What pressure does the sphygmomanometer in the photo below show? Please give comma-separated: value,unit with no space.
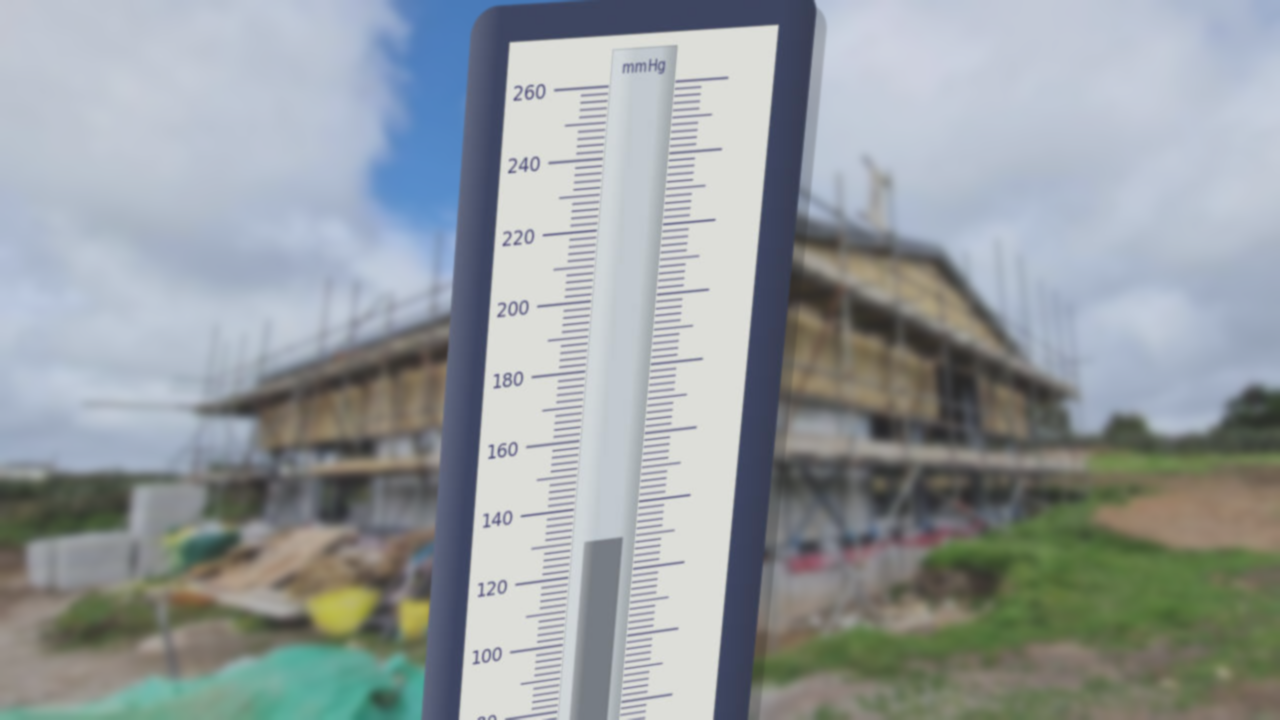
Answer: 130,mmHg
